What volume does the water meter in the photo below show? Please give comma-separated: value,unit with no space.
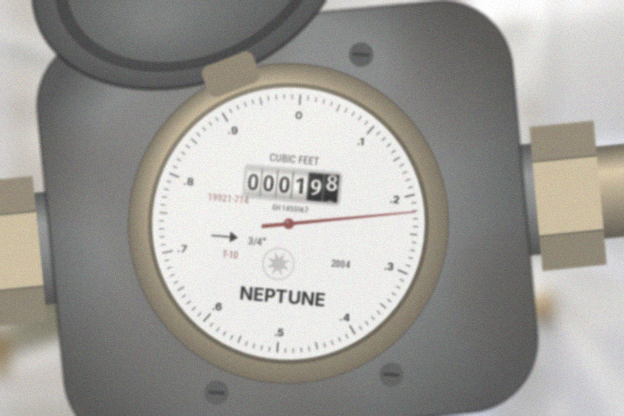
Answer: 198.22,ft³
